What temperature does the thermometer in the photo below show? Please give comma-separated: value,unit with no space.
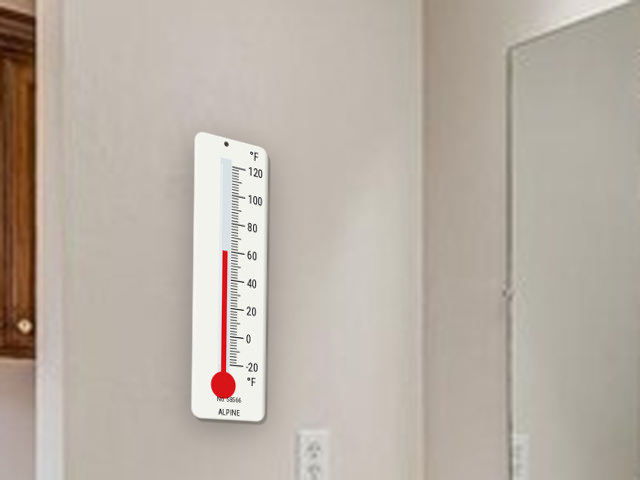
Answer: 60,°F
